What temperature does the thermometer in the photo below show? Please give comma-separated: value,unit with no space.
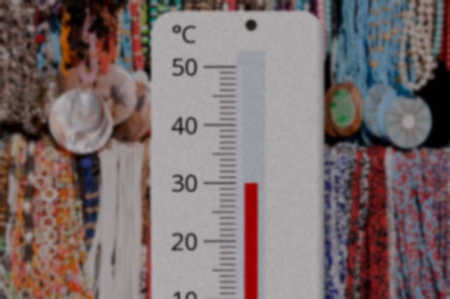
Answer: 30,°C
